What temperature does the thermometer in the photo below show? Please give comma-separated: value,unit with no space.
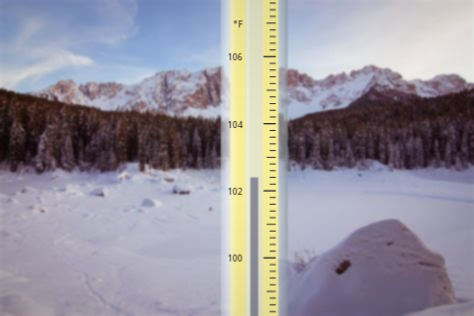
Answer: 102.4,°F
